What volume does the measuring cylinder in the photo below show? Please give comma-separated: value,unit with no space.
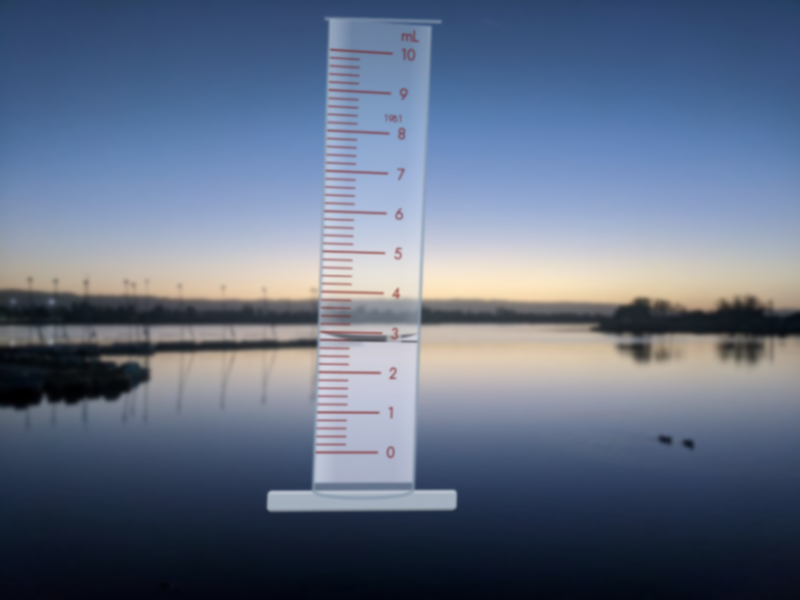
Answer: 2.8,mL
